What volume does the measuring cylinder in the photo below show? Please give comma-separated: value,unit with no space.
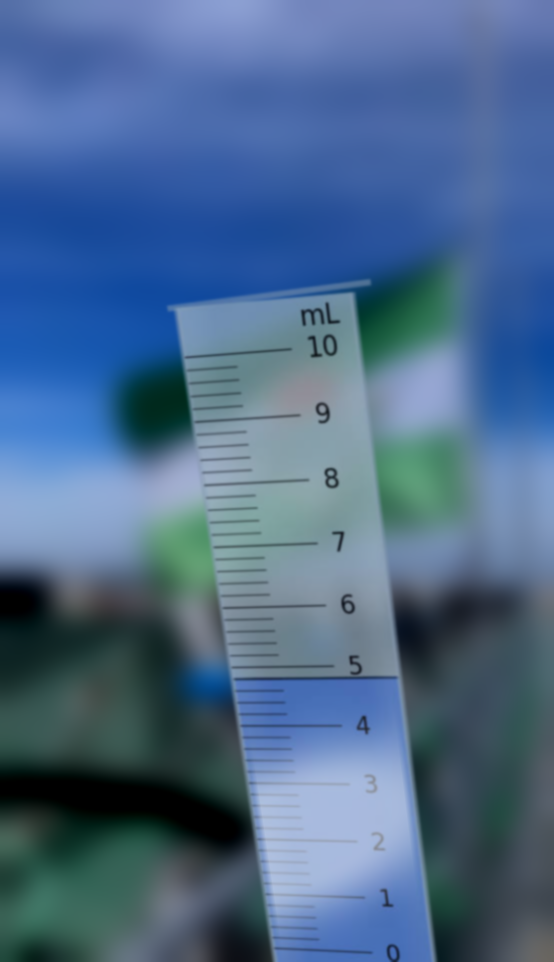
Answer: 4.8,mL
